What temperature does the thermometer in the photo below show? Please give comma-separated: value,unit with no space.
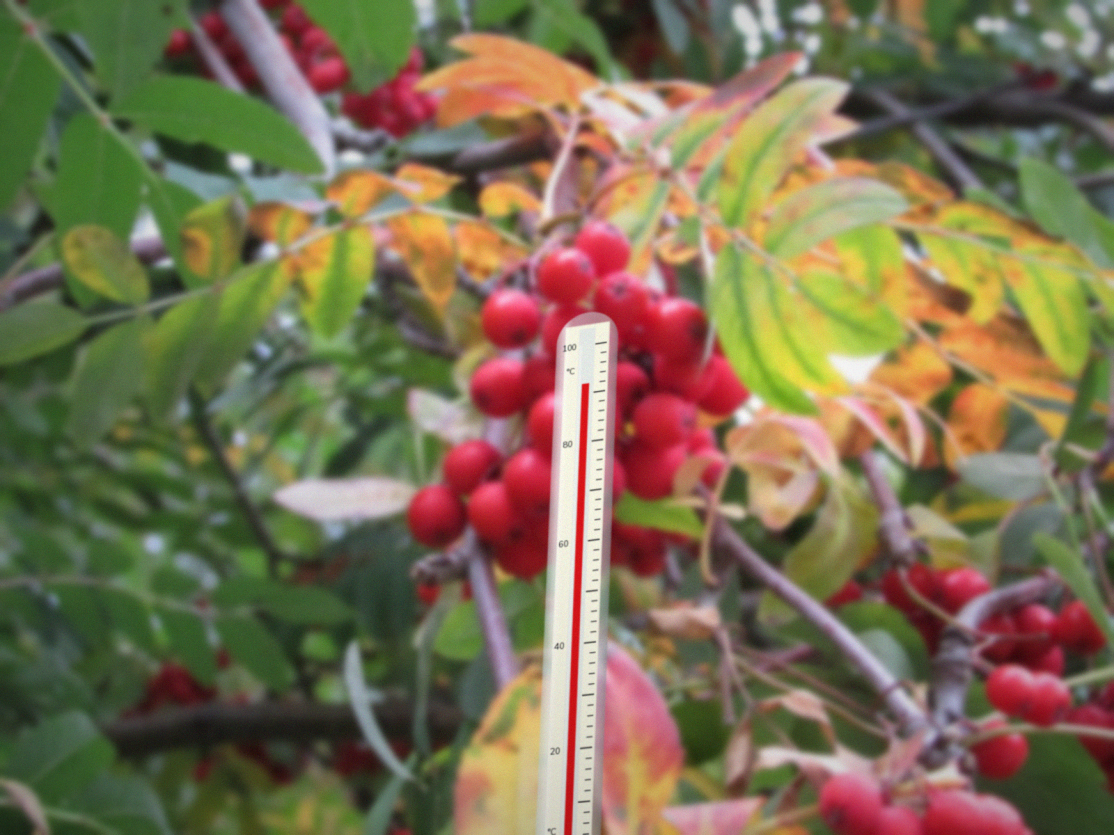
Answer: 92,°C
